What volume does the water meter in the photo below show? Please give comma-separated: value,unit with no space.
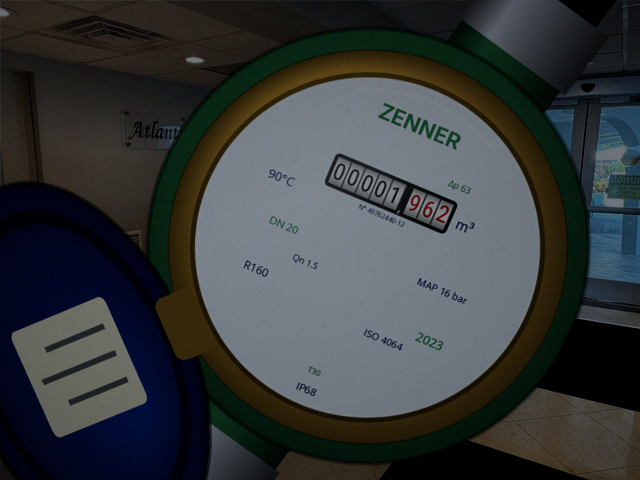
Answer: 1.962,m³
